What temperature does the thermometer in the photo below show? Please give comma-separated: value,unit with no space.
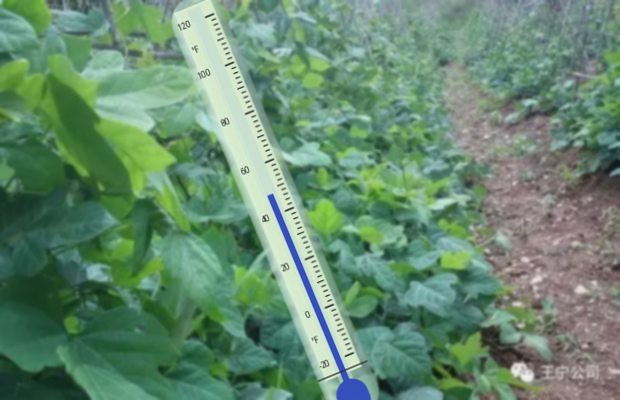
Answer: 48,°F
